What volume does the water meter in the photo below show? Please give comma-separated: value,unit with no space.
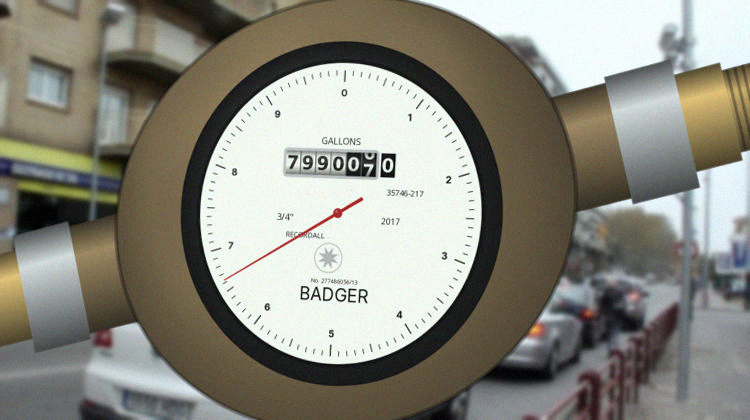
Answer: 7990066.6,gal
